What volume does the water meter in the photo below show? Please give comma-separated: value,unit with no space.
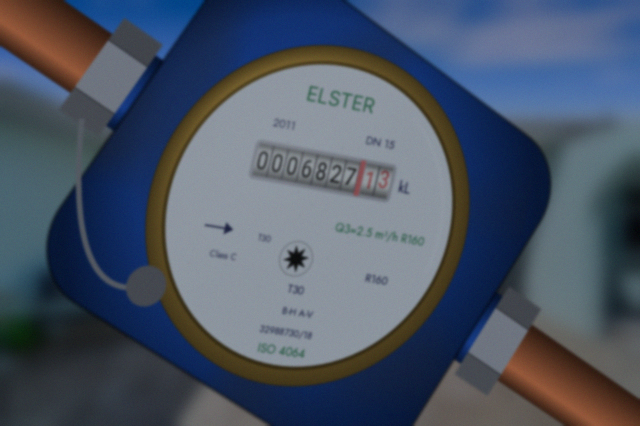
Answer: 6827.13,kL
